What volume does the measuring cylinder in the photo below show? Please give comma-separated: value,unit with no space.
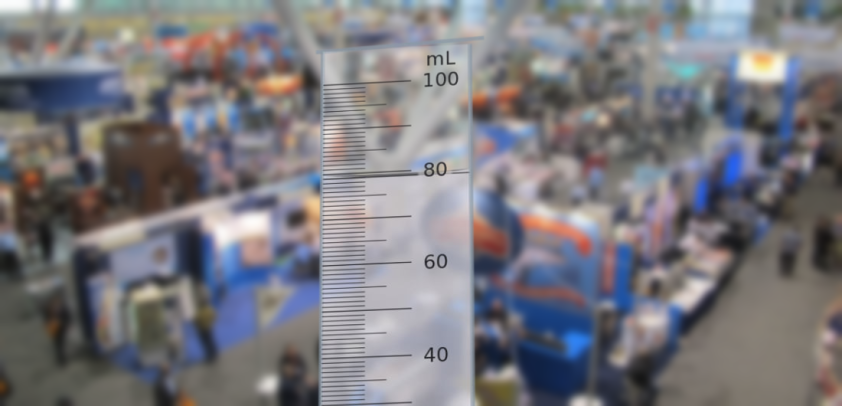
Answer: 79,mL
